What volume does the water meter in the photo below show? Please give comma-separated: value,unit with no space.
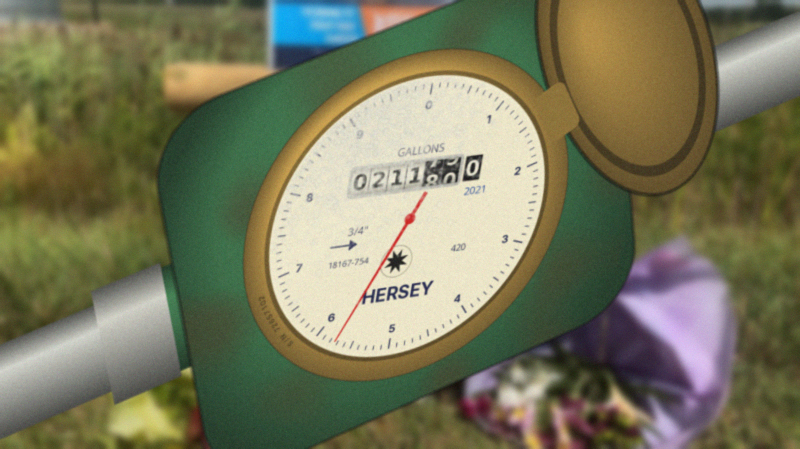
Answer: 211795.7,gal
